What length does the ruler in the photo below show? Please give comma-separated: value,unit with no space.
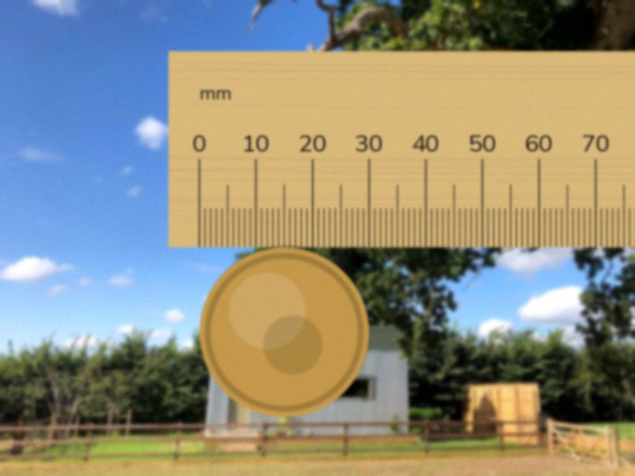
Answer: 30,mm
